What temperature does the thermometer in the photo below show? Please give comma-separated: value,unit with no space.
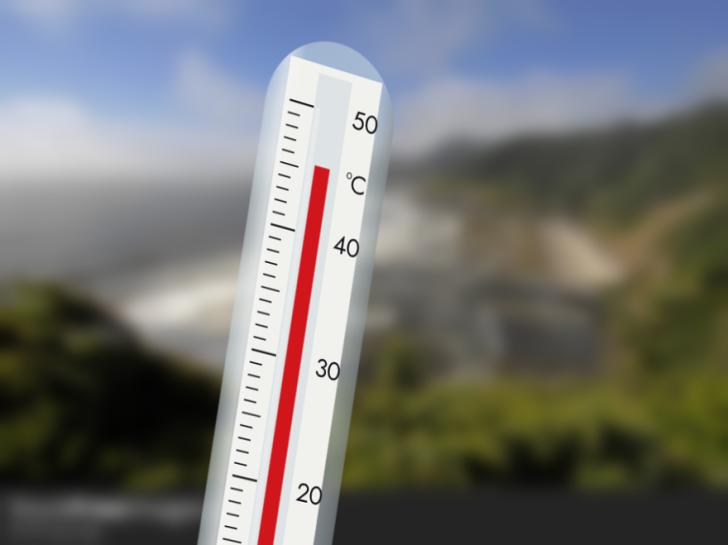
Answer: 45.5,°C
